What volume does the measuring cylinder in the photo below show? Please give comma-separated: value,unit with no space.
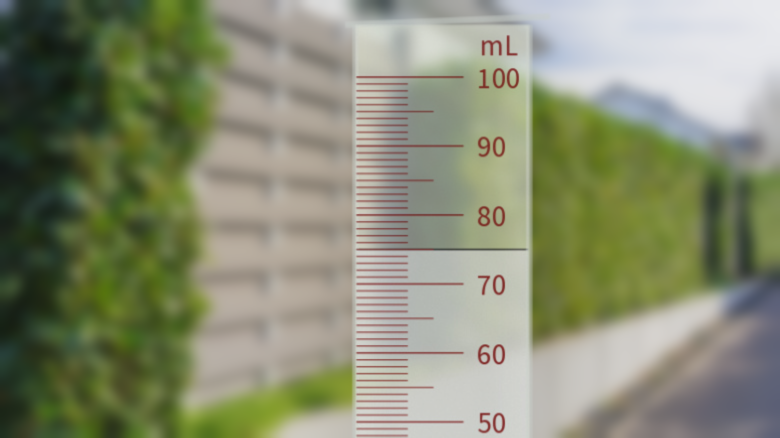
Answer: 75,mL
